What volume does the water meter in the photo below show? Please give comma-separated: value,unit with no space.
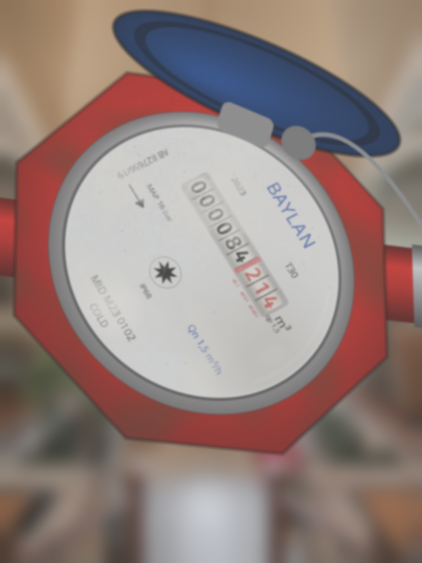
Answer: 84.214,m³
